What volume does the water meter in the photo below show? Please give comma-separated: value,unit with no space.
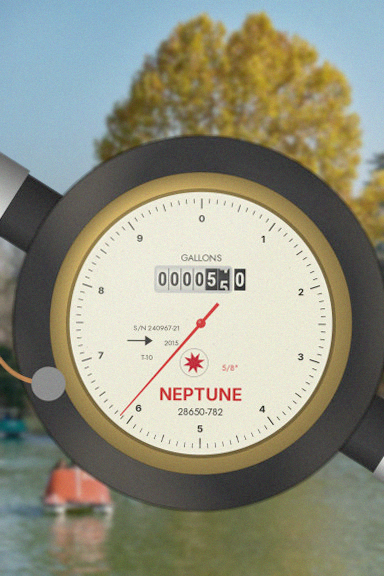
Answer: 546.1,gal
